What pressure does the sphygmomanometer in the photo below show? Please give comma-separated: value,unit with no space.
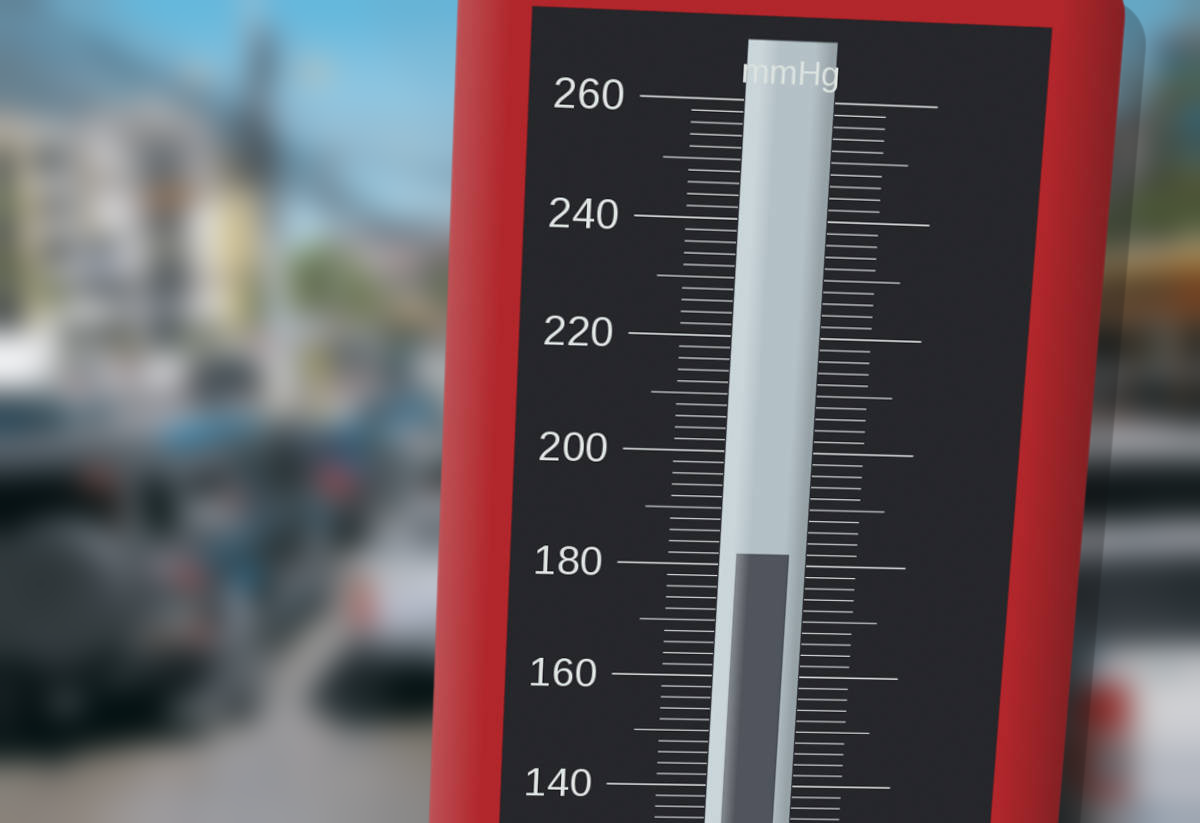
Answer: 182,mmHg
